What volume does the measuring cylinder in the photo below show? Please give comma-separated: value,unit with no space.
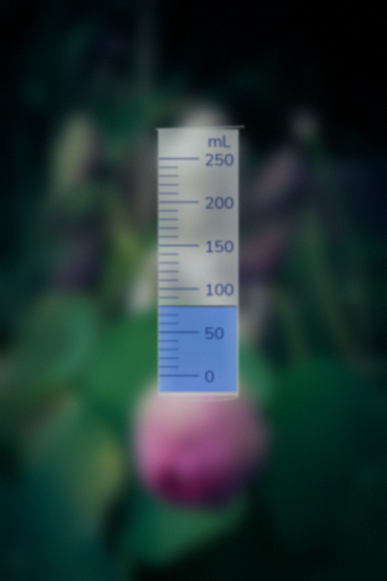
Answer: 80,mL
